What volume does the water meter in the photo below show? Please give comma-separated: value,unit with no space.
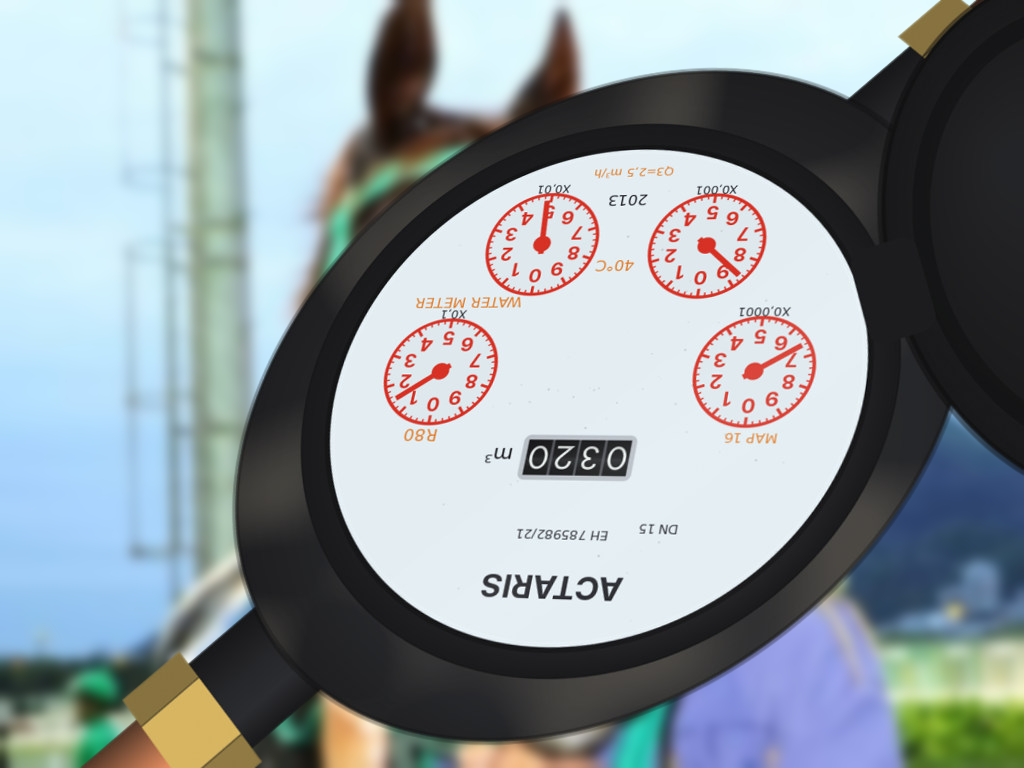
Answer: 320.1486,m³
